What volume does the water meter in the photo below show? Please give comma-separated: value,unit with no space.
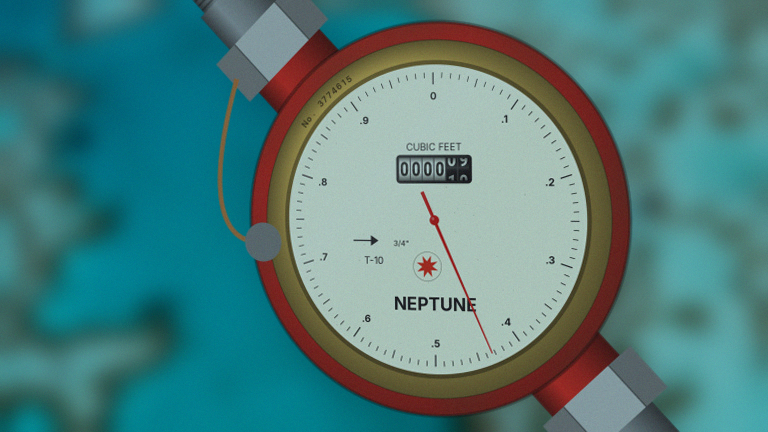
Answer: 9.43,ft³
